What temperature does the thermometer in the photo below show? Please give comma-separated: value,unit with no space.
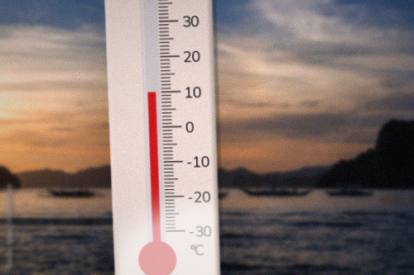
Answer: 10,°C
